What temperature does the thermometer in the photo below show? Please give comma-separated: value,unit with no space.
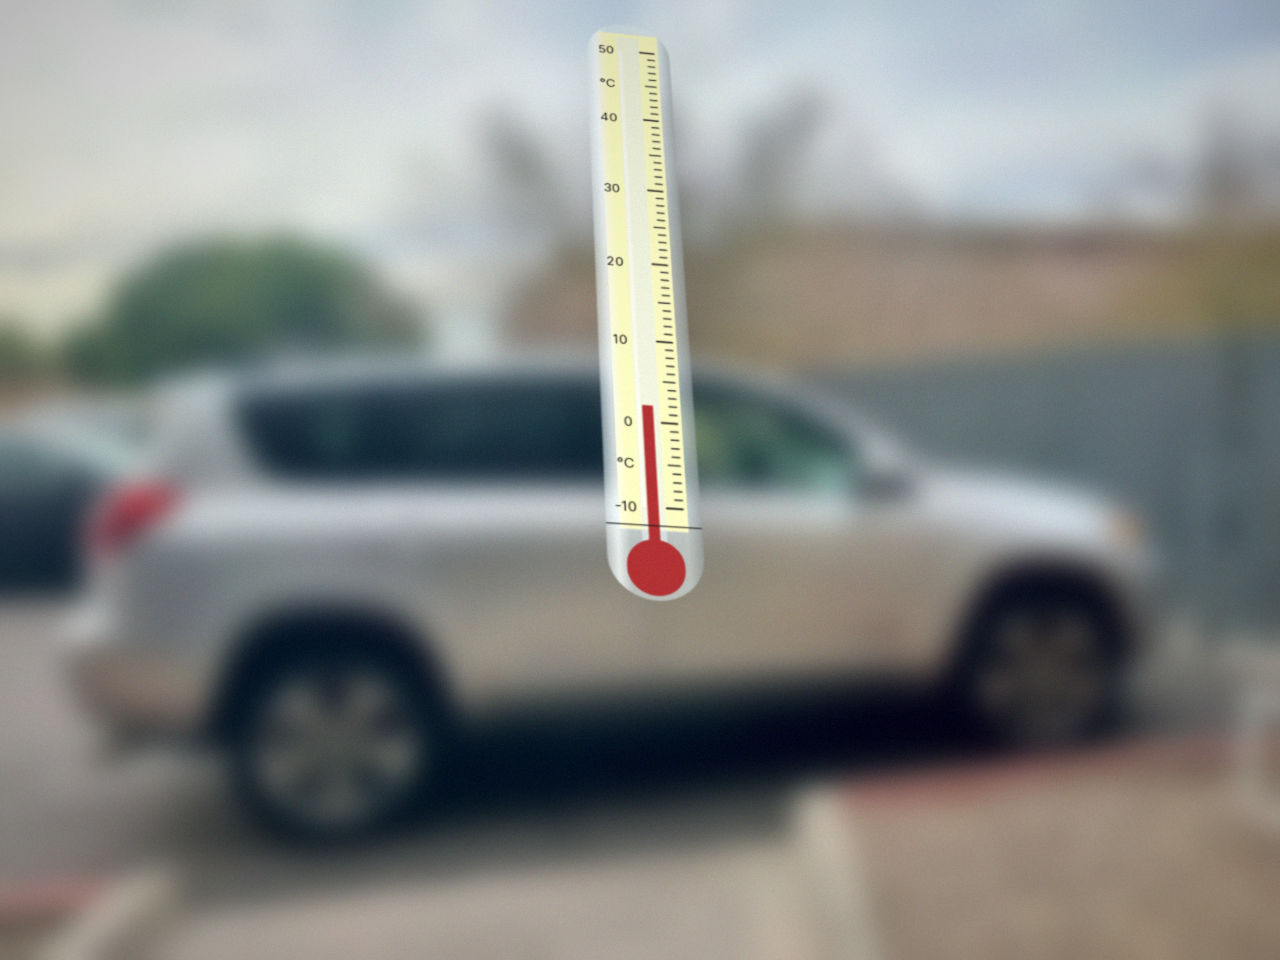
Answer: 2,°C
